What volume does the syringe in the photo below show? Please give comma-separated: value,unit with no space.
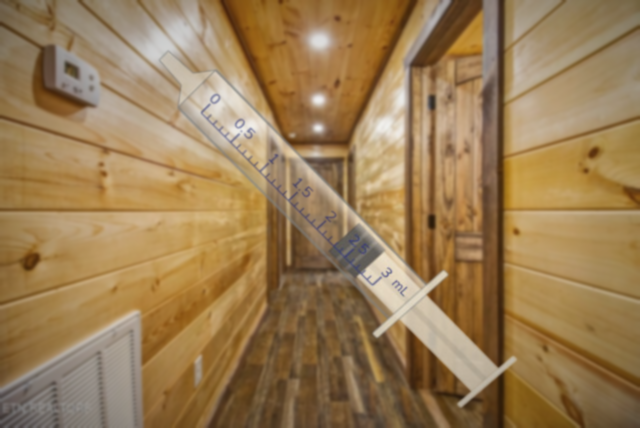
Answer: 2.3,mL
